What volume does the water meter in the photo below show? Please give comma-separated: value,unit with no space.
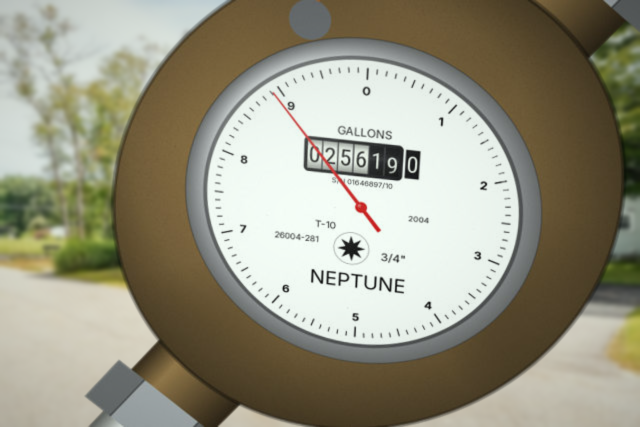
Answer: 256188.9,gal
